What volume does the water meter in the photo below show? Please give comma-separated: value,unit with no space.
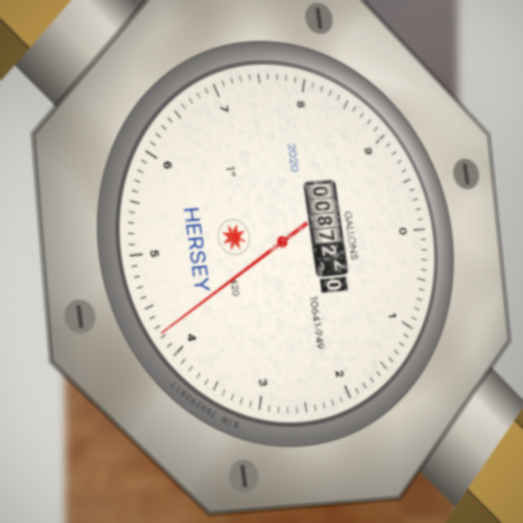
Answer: 87224.2,gal
